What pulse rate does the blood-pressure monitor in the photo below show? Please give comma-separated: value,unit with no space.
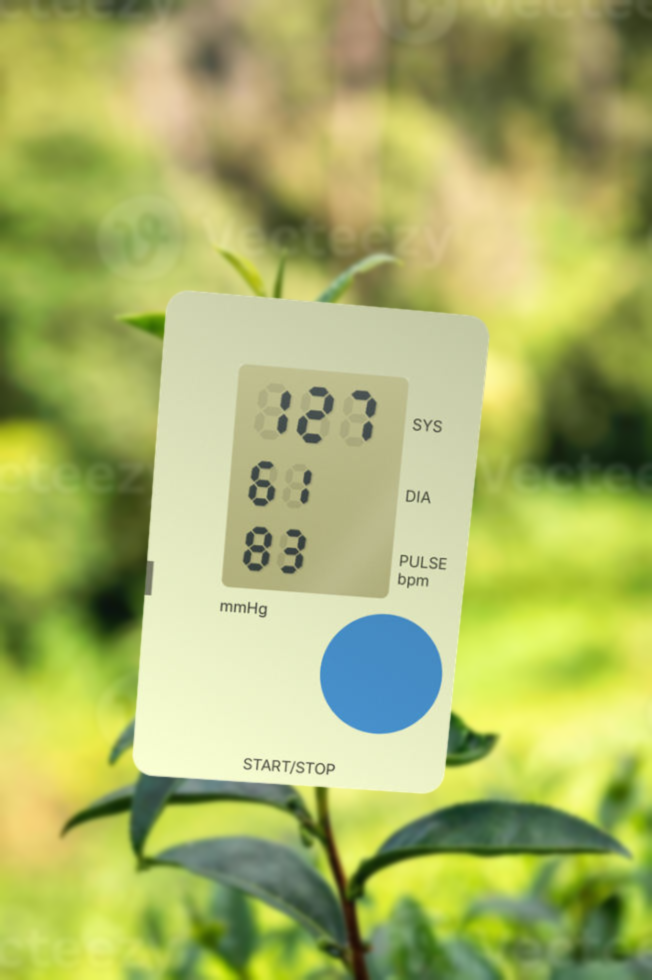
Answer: 83,bpm
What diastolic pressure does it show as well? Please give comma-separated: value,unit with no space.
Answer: 61,mmHg
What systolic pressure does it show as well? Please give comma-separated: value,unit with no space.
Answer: 127,mmHg
